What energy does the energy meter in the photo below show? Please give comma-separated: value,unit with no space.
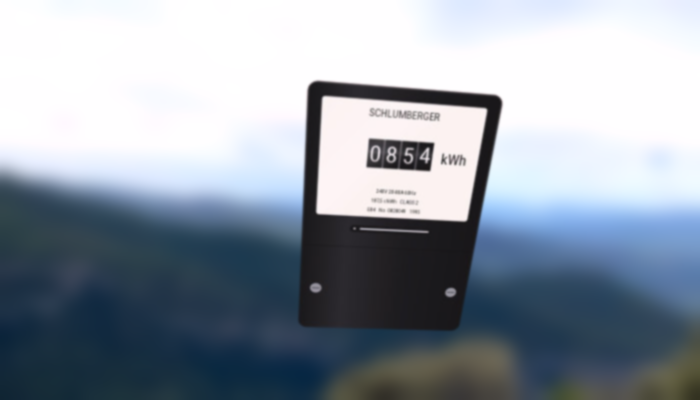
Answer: 854,kWh
